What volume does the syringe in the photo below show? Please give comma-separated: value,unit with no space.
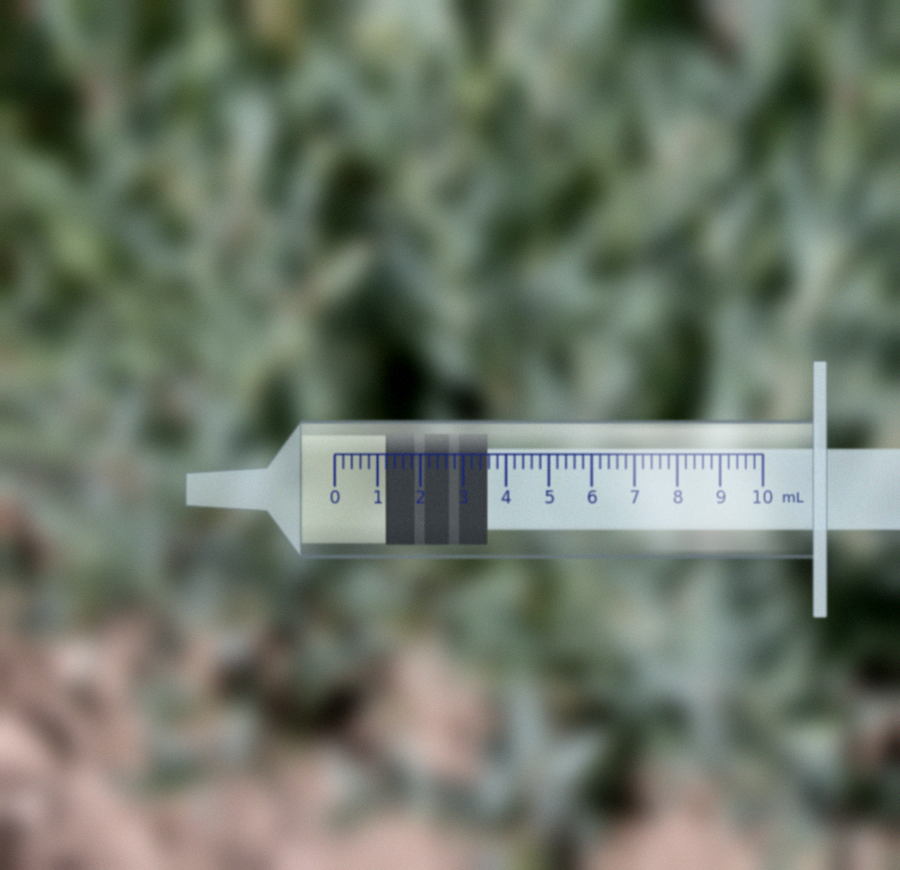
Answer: 1.2,mL
